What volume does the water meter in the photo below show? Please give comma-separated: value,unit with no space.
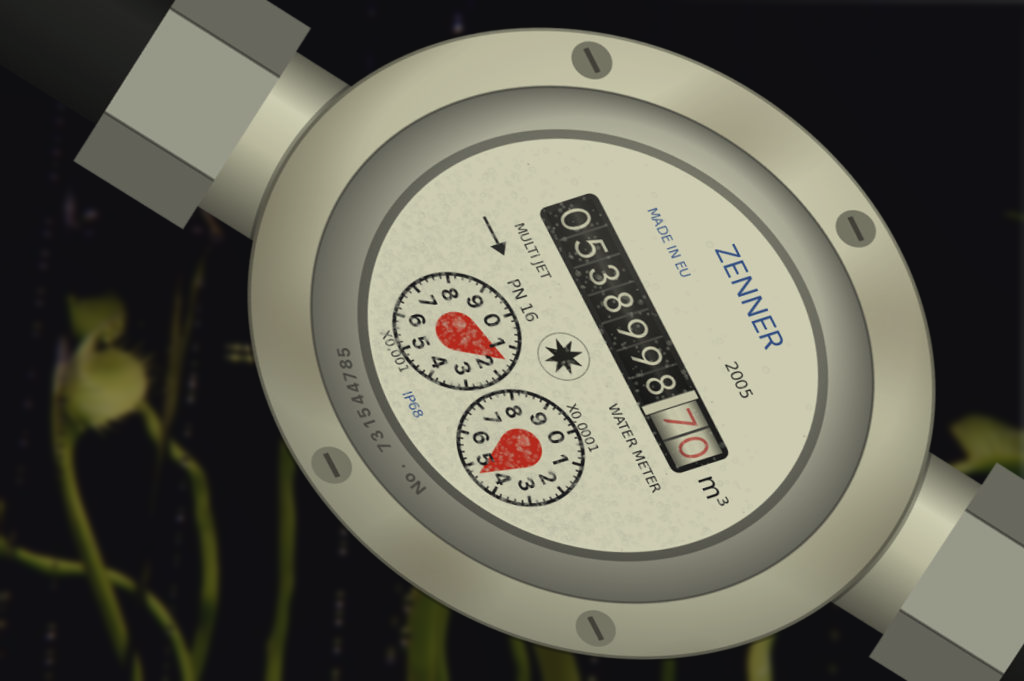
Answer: 538998.7014,m³
